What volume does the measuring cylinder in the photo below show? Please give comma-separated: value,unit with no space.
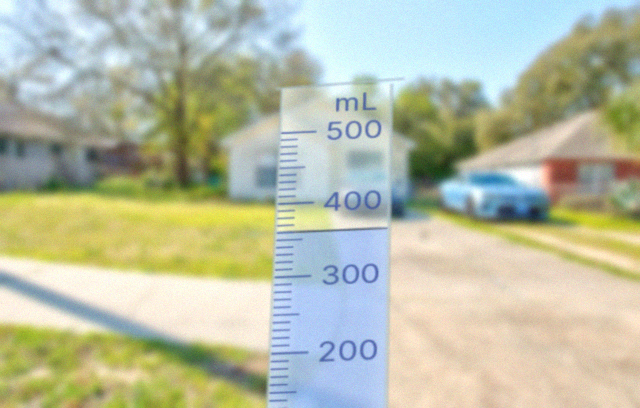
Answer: 360,mL
